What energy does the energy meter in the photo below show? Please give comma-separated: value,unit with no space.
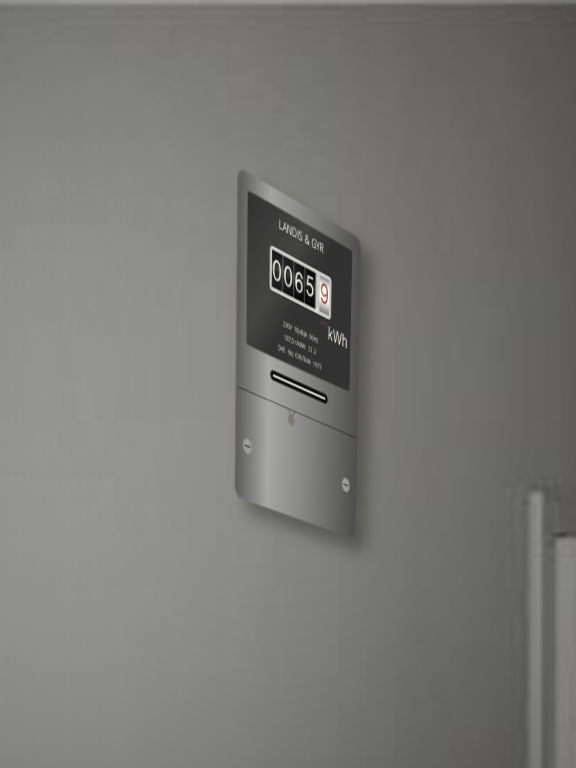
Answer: 65.9,kWh
